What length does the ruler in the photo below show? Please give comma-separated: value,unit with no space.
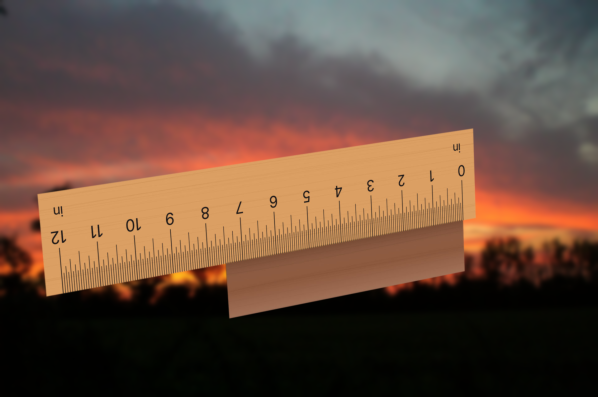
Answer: 7.5,in
